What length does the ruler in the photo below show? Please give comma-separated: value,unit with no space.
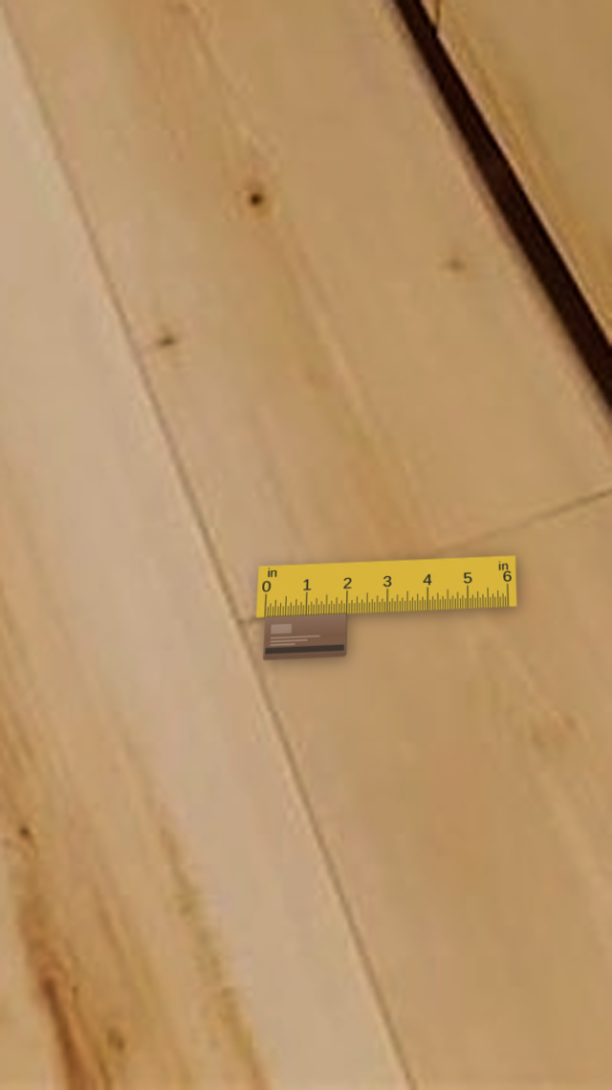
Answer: 2,in
